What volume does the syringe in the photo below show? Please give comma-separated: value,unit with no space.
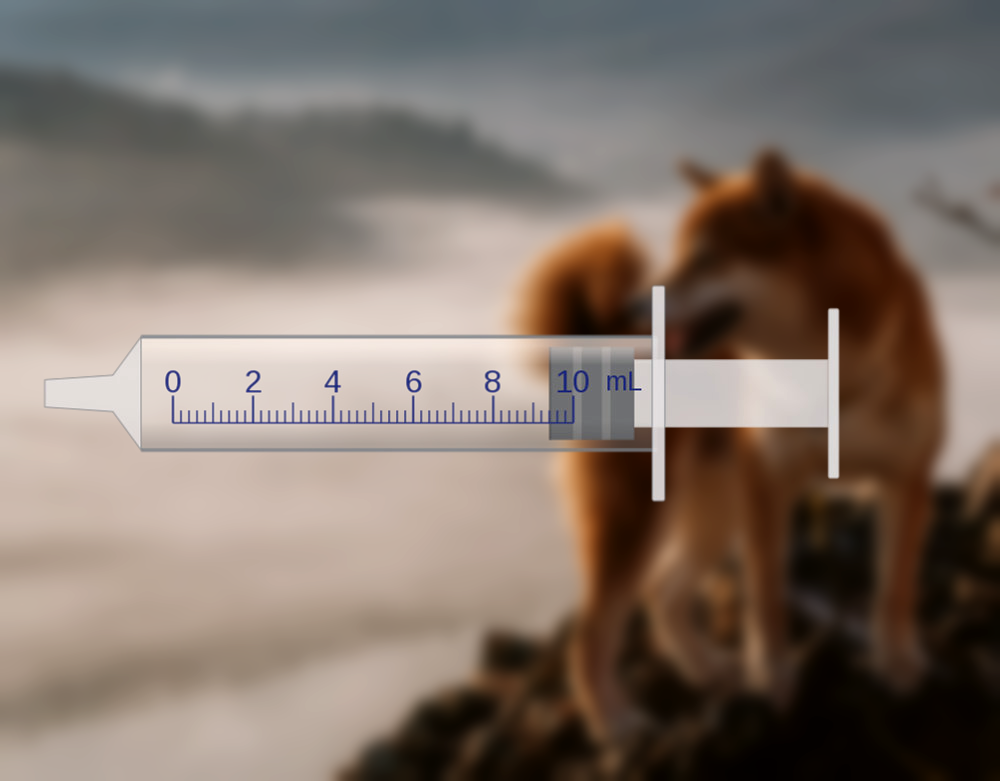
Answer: 9.4,mL
